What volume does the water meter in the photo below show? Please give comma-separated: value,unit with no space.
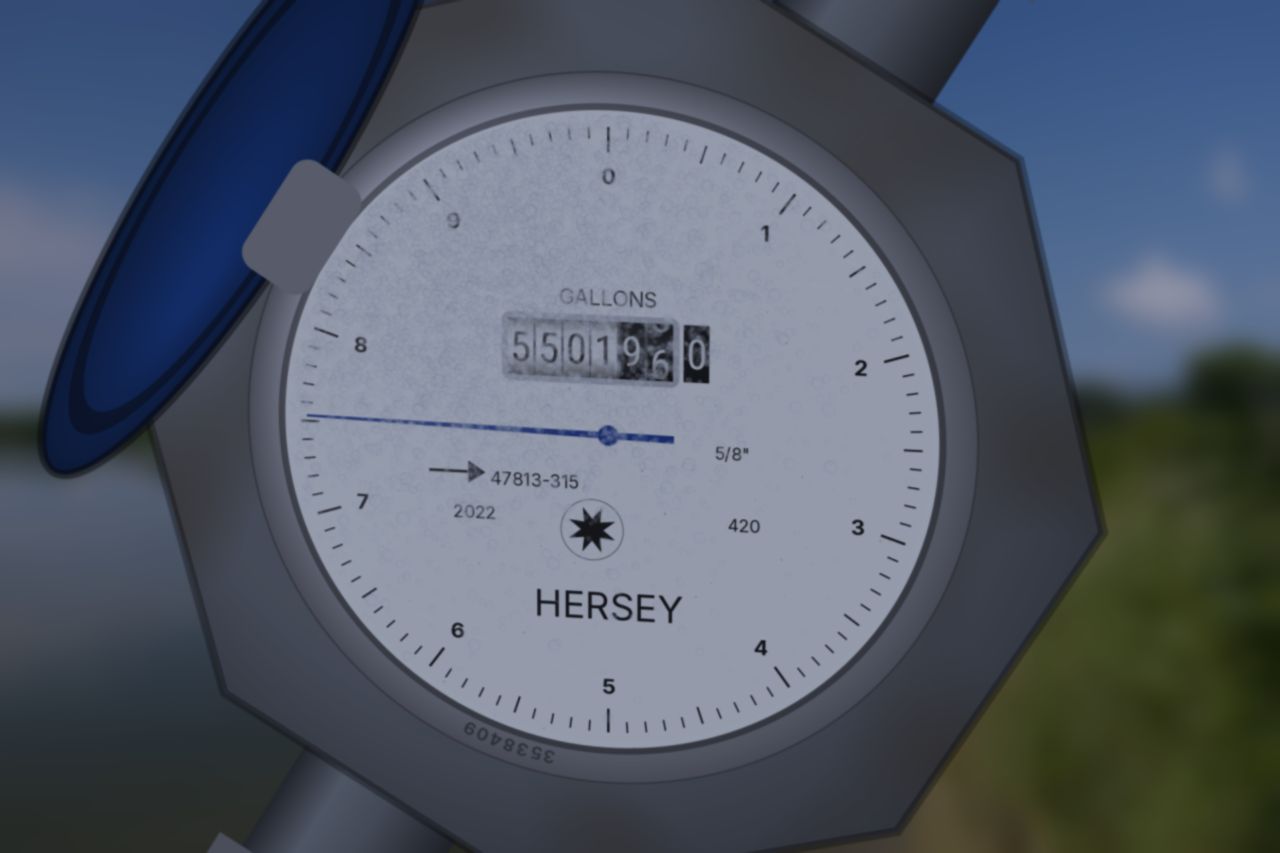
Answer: 5501957.5,gal
